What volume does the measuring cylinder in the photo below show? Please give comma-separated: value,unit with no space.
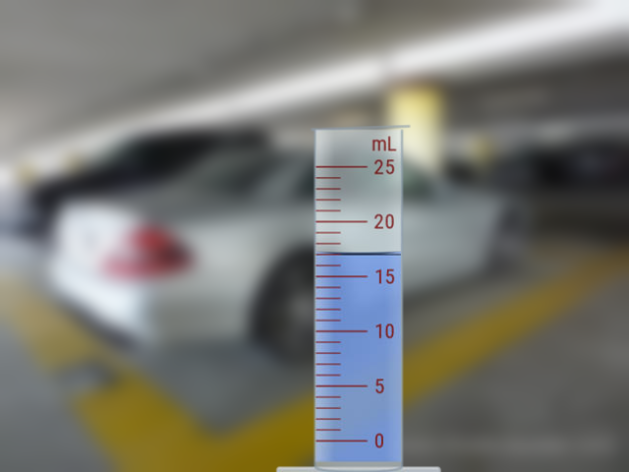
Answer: 17,mL
